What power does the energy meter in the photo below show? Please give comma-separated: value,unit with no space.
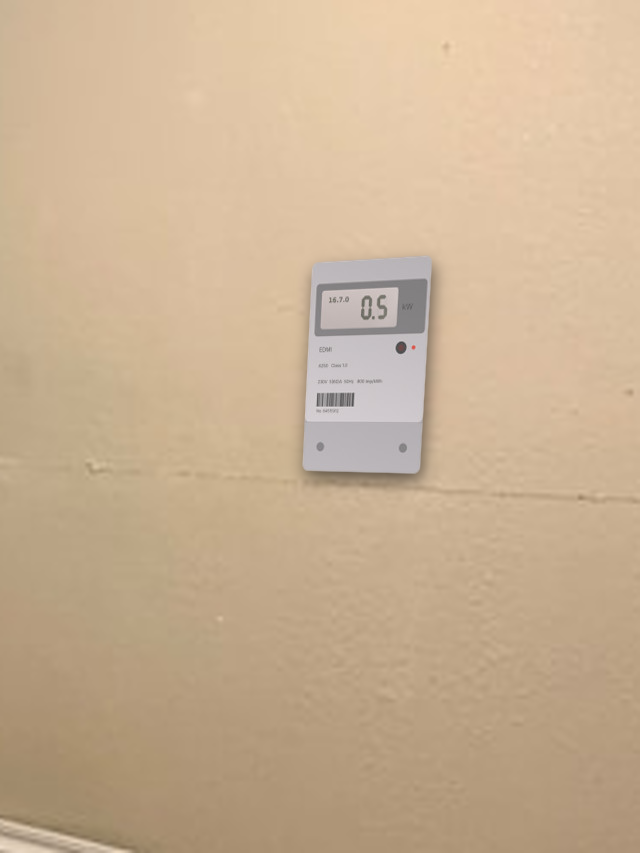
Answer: 0.5,kW
